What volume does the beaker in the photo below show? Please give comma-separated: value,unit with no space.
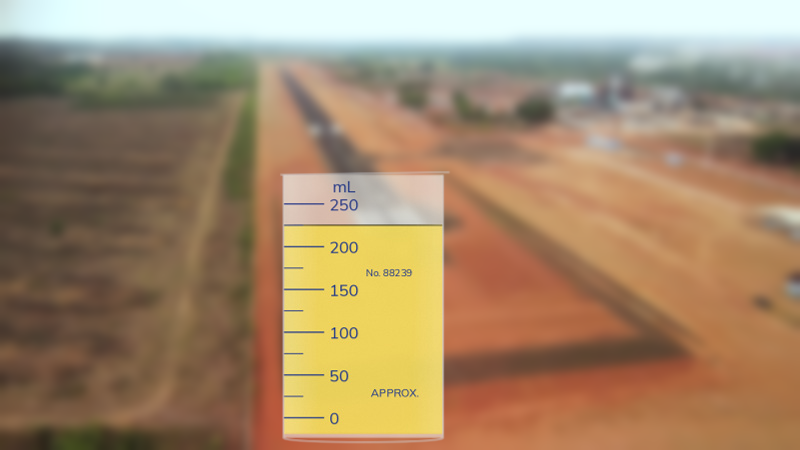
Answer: 225,mL
